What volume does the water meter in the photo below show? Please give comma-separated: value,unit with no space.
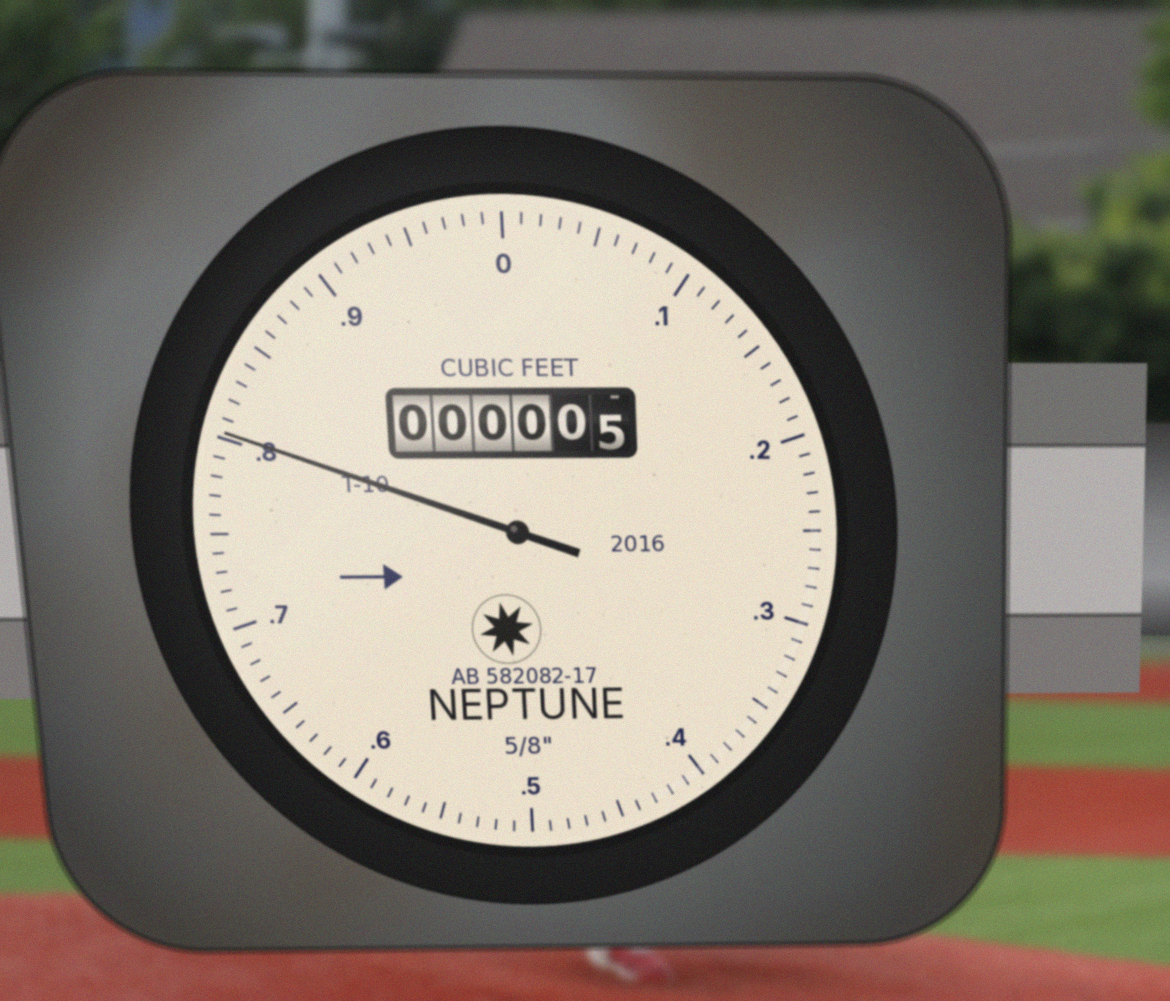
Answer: 4.80,ft³
